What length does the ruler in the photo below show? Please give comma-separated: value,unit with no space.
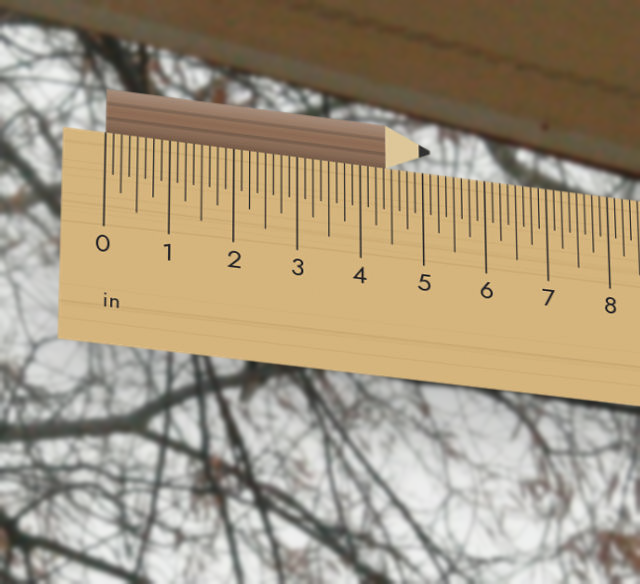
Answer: 5.125,in
